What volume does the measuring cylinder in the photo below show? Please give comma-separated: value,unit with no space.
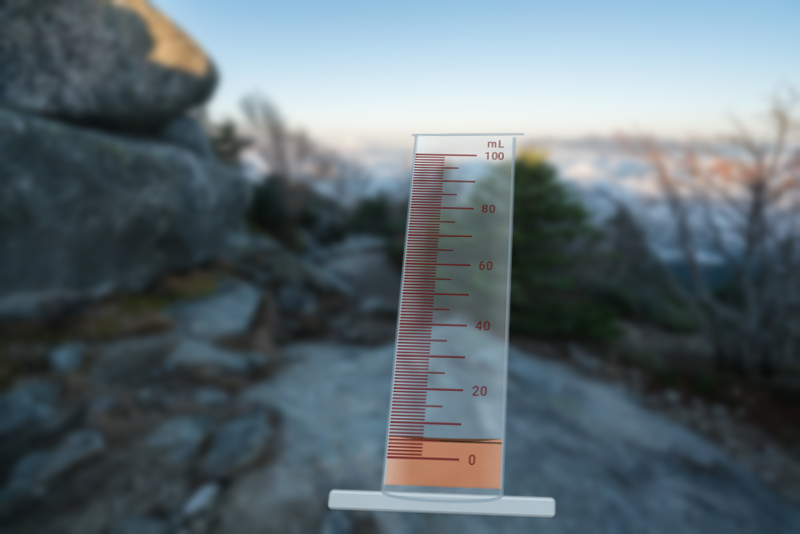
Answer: 5,mL
